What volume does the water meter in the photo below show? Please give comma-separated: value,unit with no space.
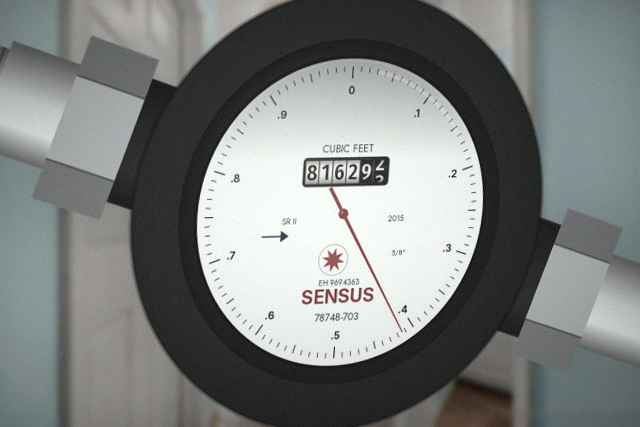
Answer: 816292.41,ft³
